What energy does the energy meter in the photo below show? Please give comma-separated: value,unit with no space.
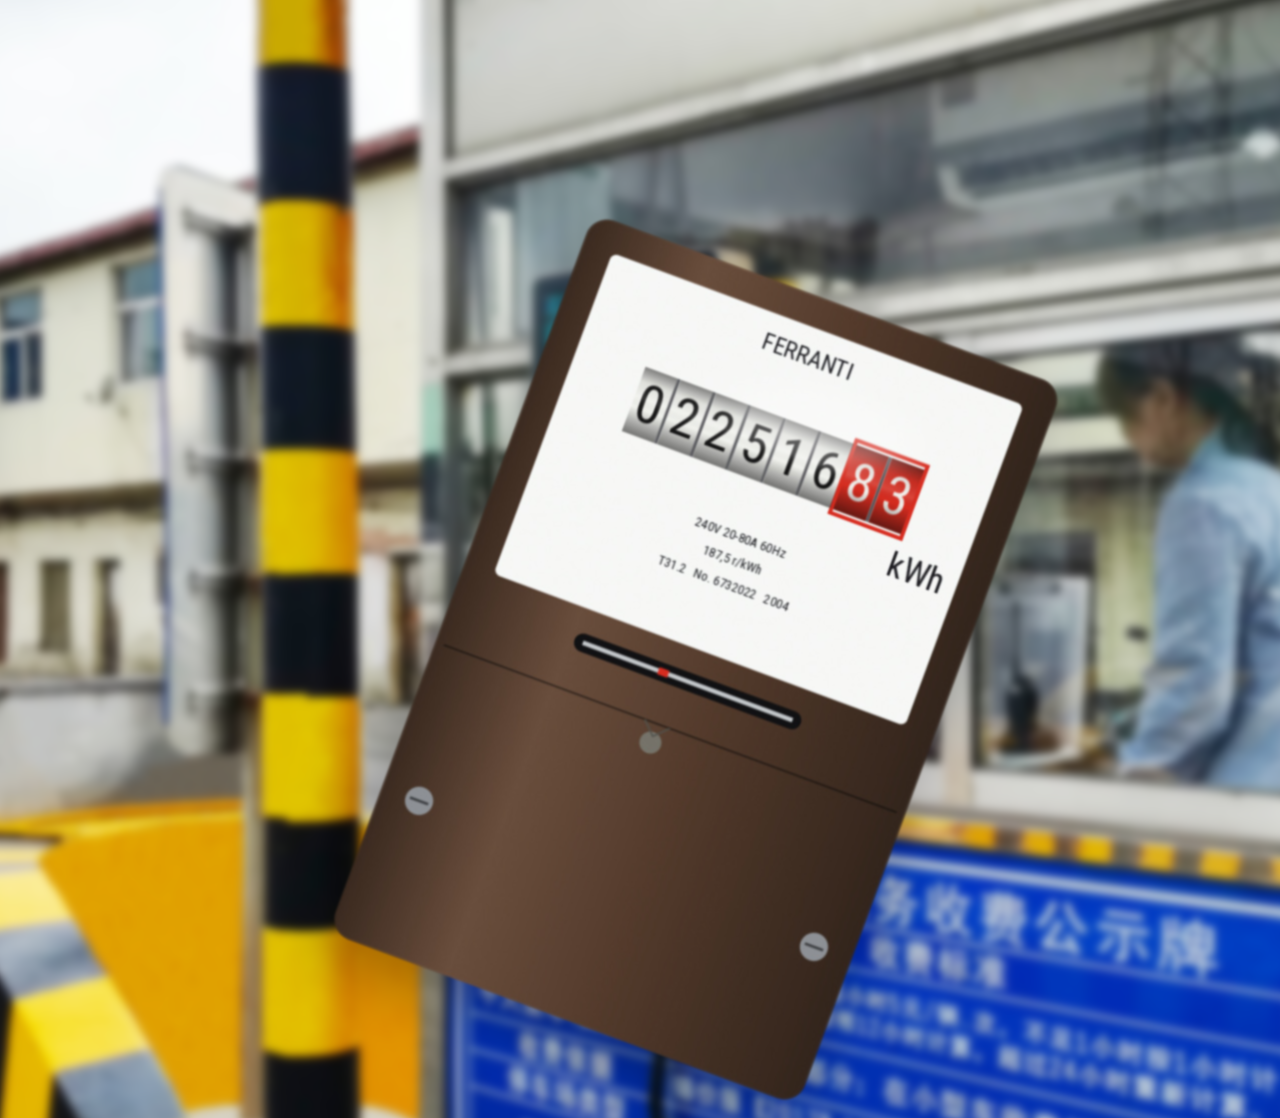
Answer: 22516.83,kWh
